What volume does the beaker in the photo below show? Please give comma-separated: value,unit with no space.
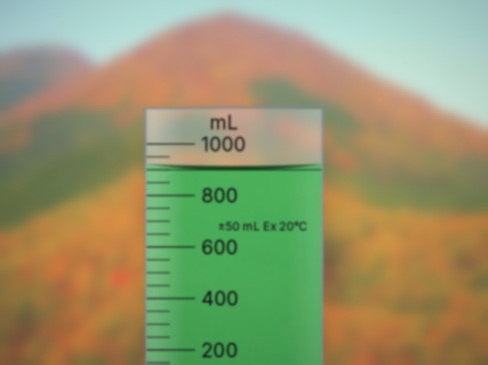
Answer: 900,mL
